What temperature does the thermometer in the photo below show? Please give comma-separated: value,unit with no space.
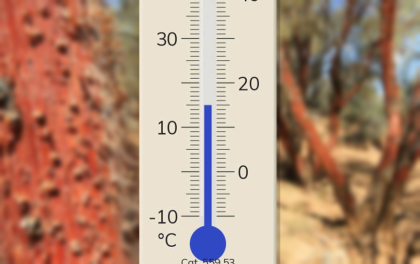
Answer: 15,°C
